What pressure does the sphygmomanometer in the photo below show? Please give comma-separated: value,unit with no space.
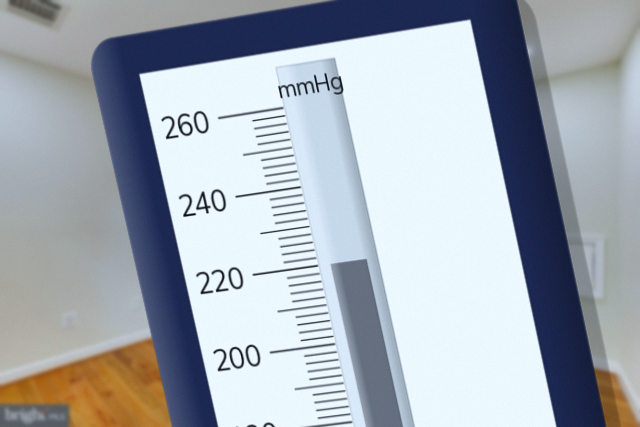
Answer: 220,mmHg
